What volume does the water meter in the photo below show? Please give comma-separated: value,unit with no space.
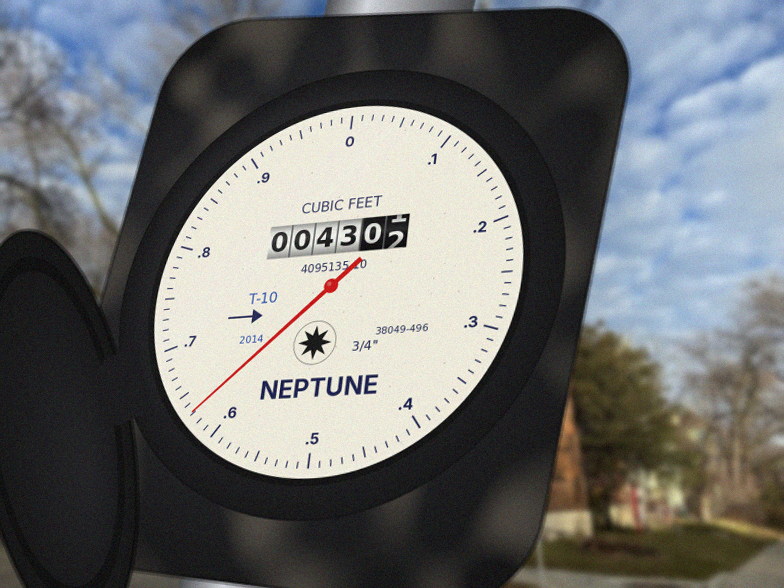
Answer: 4301.63,ft³
